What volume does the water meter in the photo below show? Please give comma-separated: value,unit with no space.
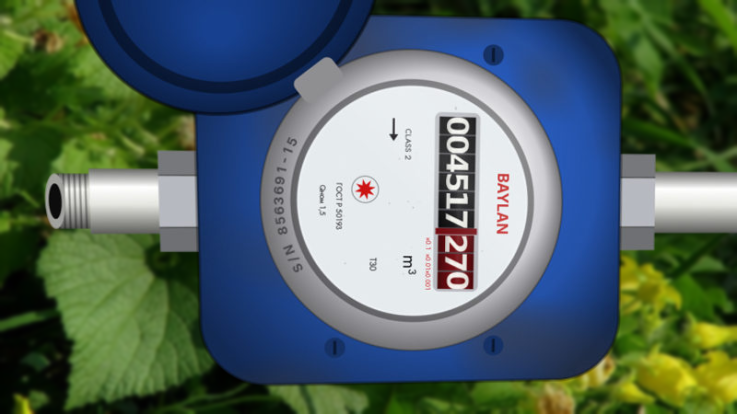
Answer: 4517.270,m³
